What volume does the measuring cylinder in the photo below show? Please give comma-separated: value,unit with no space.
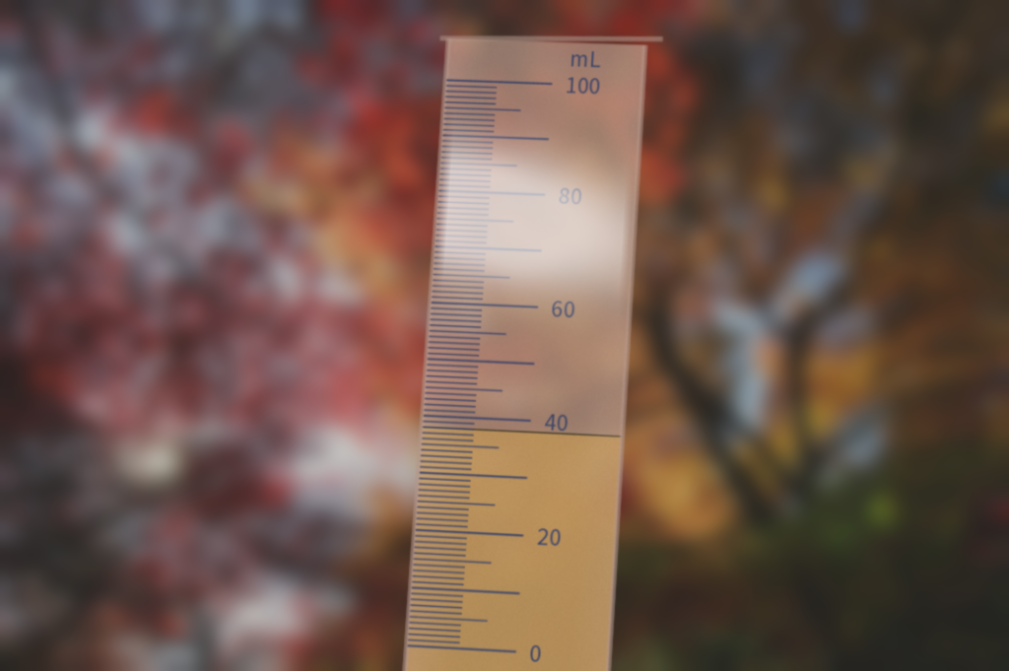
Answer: 38,mL
